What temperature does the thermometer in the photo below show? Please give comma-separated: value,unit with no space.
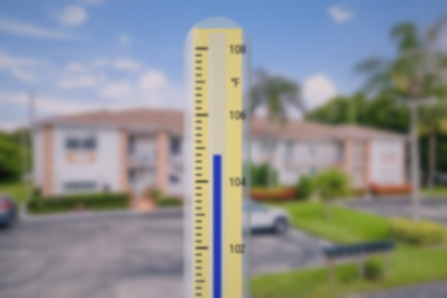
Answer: 104.8,°F
